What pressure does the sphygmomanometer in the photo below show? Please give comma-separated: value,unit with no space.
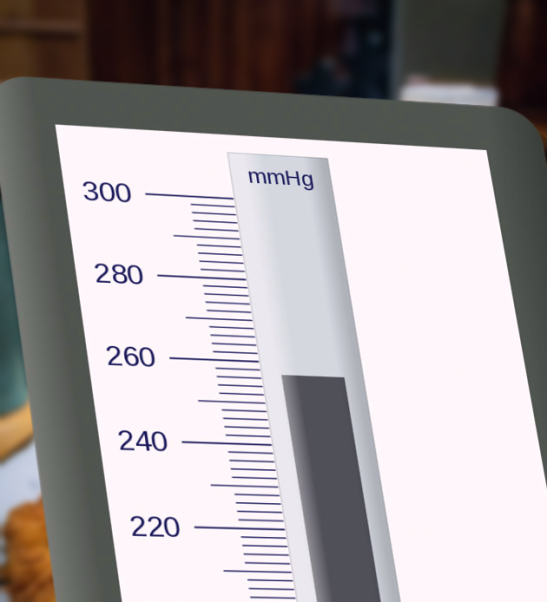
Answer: 257,mmHg
